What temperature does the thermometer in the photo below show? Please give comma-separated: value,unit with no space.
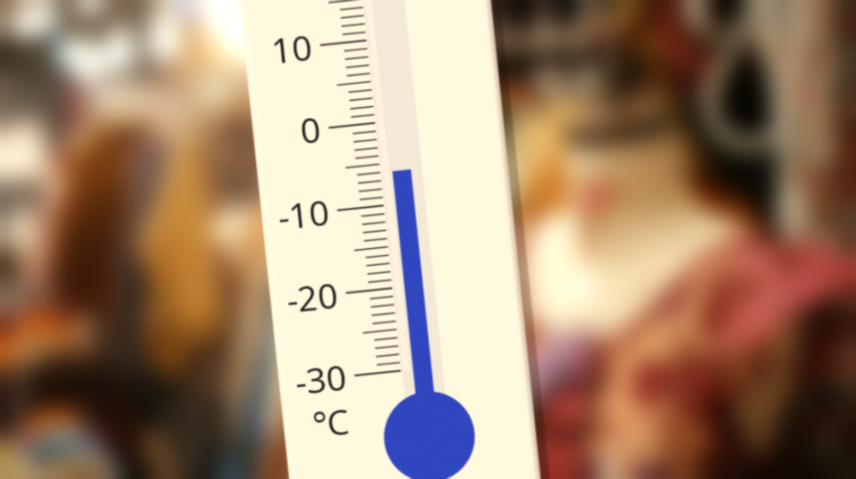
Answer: -6,°C
